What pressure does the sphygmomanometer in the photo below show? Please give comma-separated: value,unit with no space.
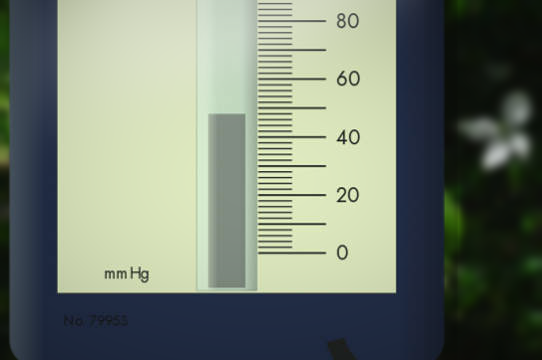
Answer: 48,mmHg
